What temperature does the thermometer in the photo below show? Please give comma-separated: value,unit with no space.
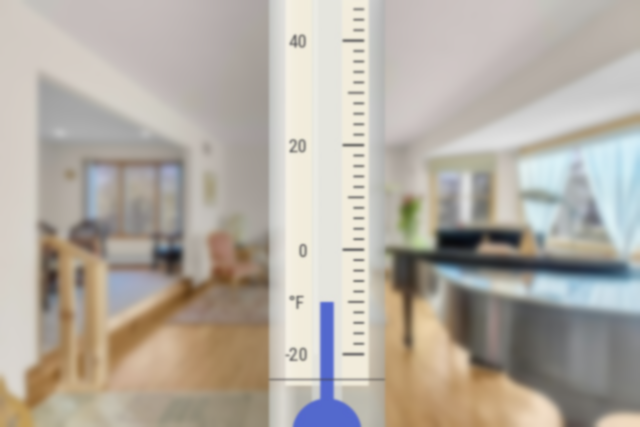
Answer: -10,°F
